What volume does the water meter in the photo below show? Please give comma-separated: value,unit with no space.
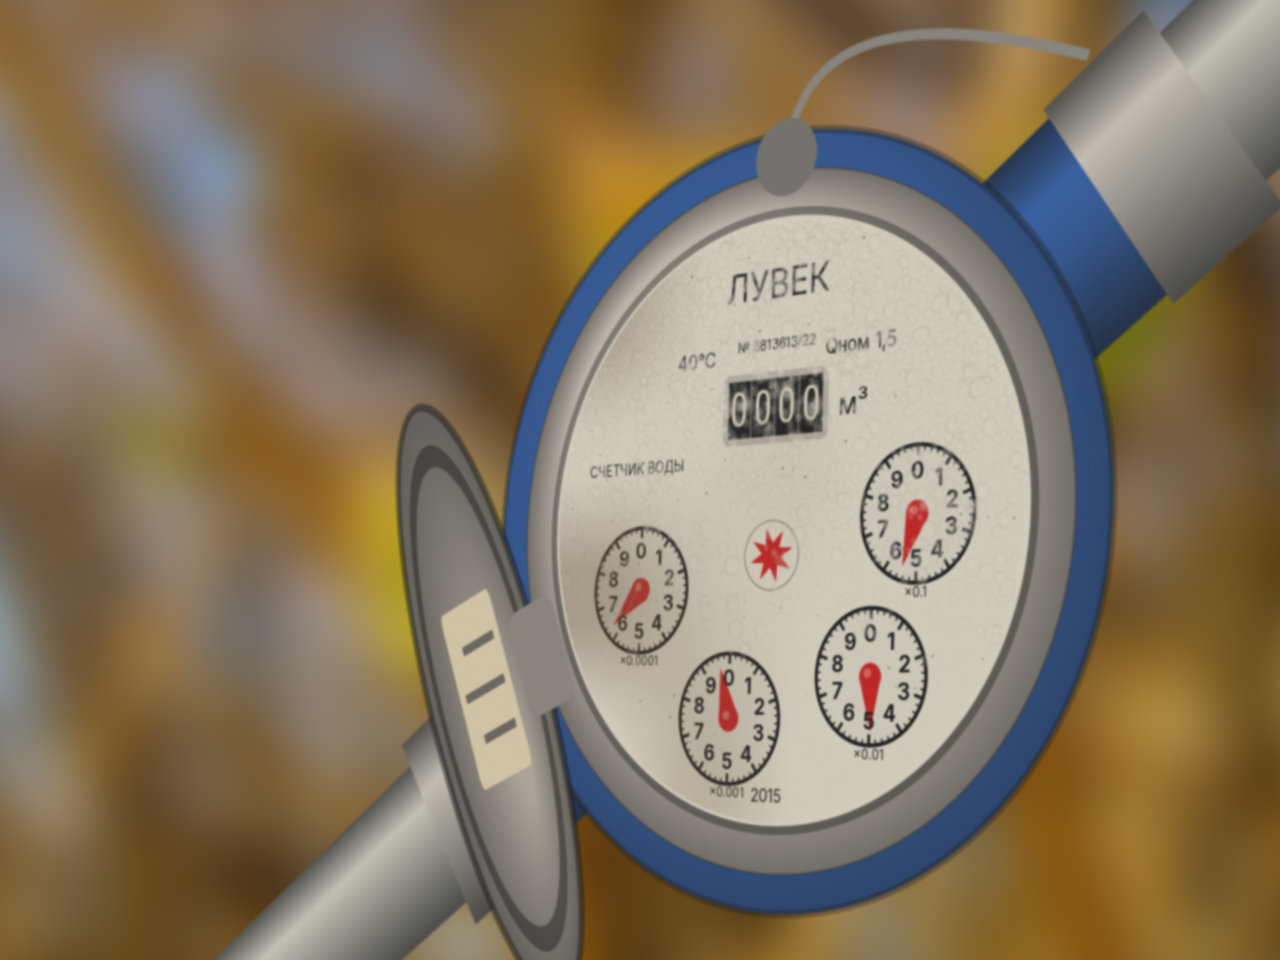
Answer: 0.5496,m³
